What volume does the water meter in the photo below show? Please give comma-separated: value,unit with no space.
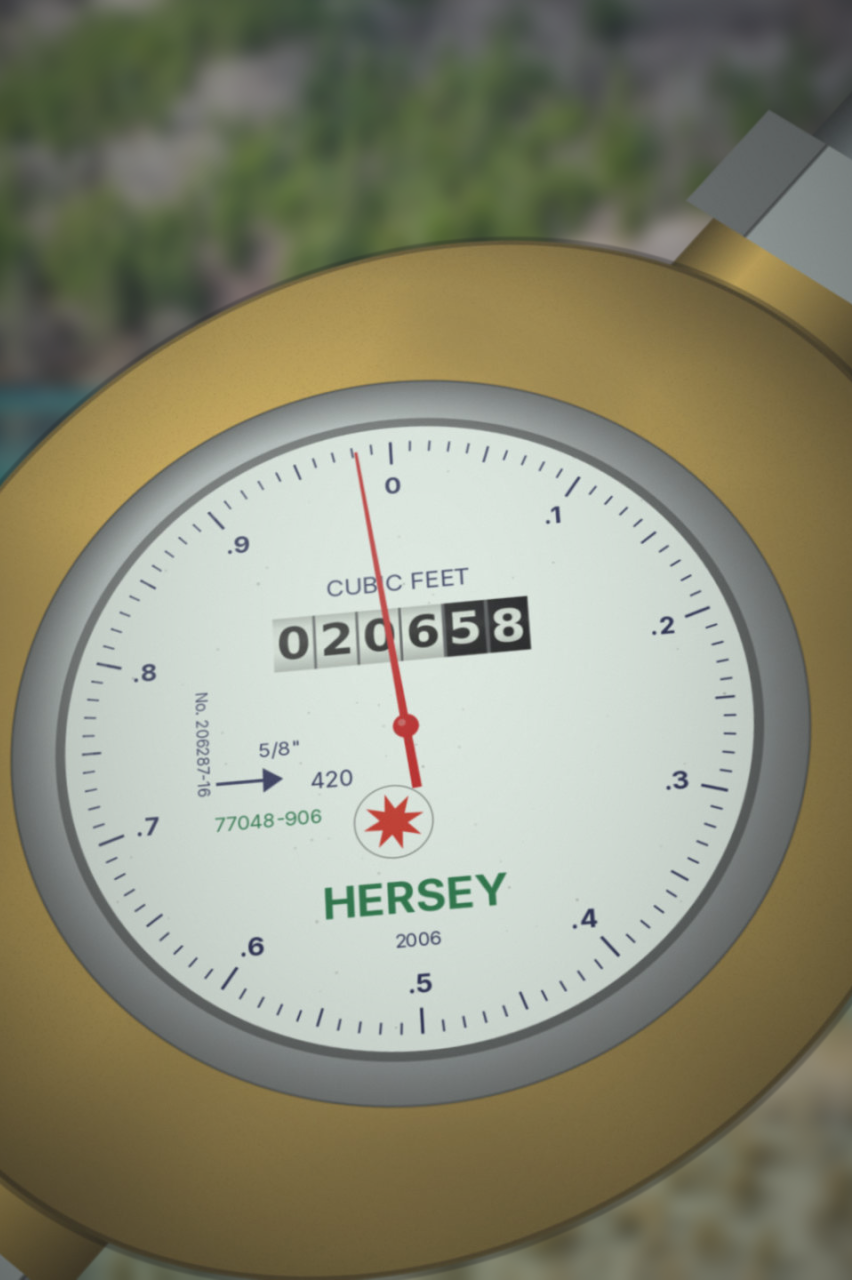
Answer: 20657.98,ft³
